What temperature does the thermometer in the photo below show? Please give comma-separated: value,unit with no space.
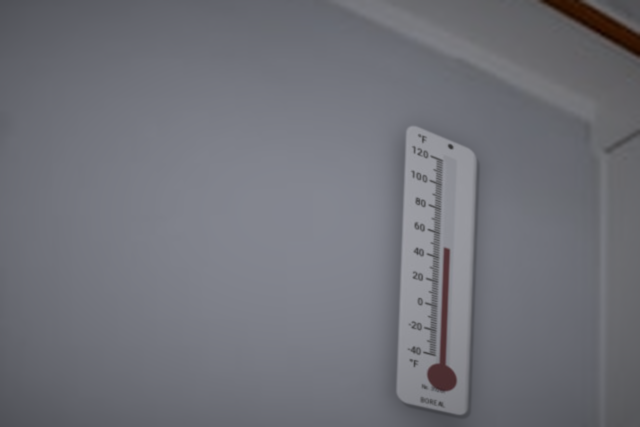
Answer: 50,°F
